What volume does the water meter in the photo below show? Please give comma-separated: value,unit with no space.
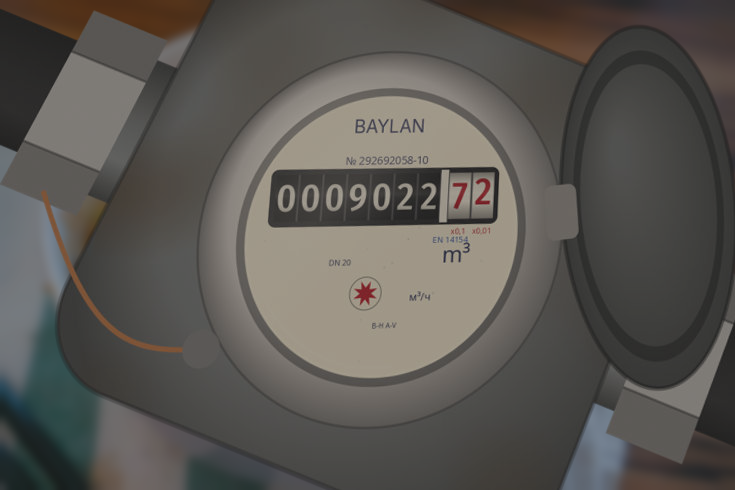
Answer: 9022.72,m³
